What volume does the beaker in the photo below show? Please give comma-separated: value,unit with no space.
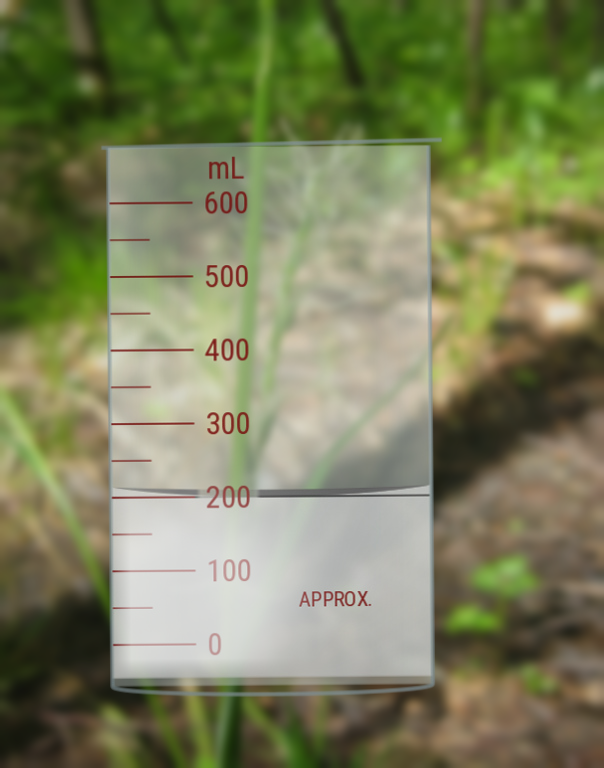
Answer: 200,mL
